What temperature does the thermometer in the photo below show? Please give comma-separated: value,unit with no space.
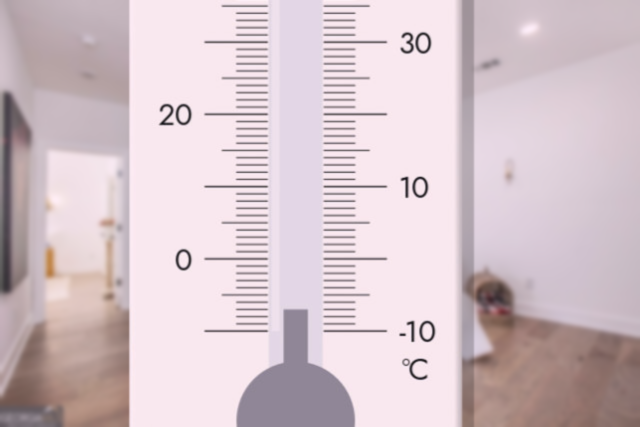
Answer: -7,°C
